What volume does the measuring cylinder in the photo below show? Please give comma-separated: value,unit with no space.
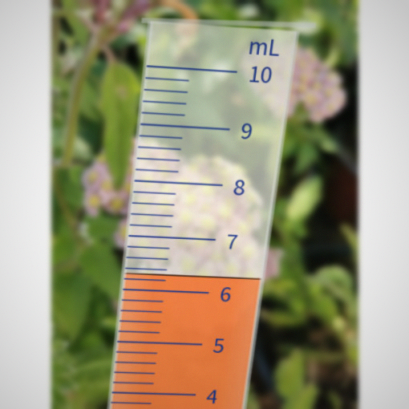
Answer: 6.3,mL
